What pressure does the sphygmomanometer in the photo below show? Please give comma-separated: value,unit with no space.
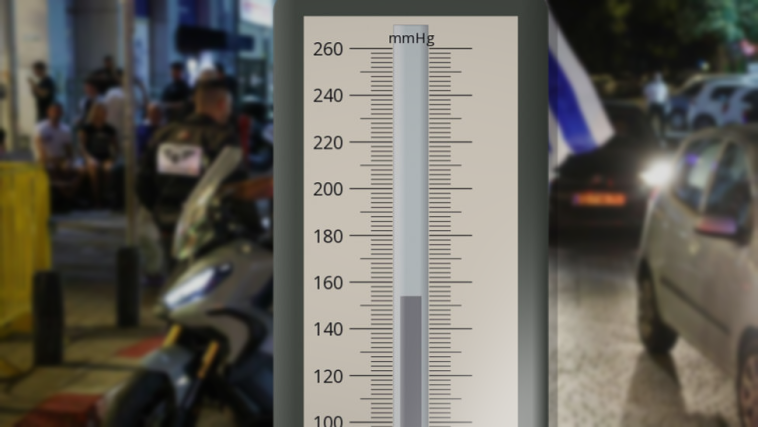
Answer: 154,mmHg
